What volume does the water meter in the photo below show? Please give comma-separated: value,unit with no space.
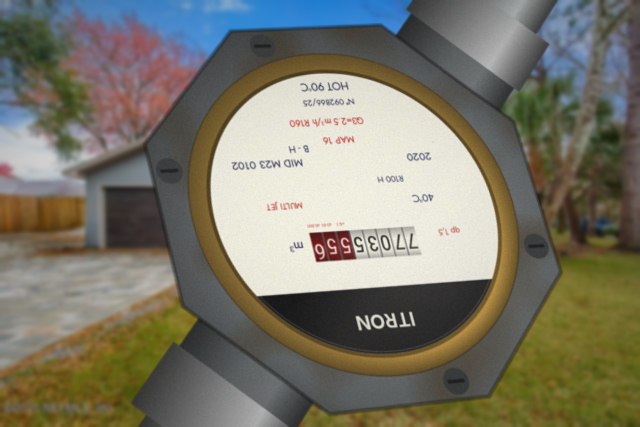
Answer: 77035.556,m³
